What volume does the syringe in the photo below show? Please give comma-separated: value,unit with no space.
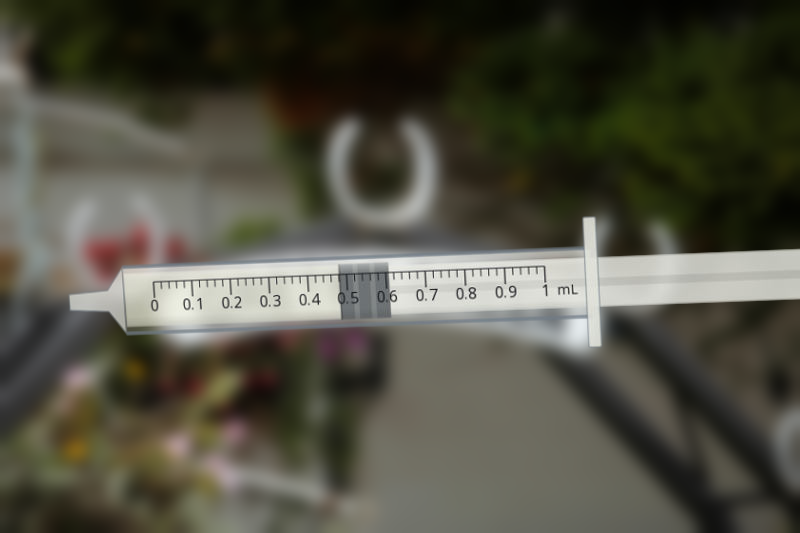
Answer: 0.48,mL
